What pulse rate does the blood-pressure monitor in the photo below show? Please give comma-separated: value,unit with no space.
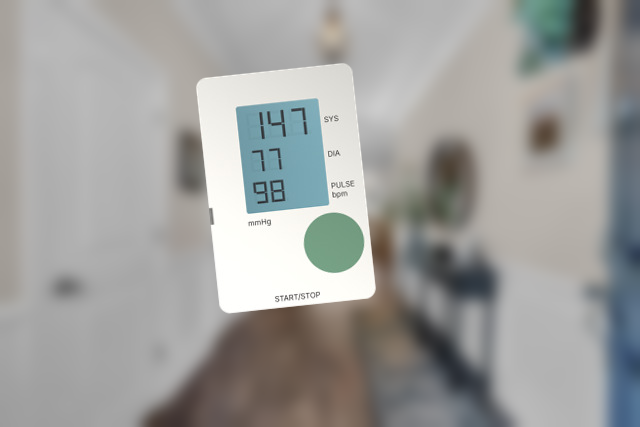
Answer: 98,bpm
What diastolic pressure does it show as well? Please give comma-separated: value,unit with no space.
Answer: 77,mmHg
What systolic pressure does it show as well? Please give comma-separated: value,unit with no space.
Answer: 147,mmHg
